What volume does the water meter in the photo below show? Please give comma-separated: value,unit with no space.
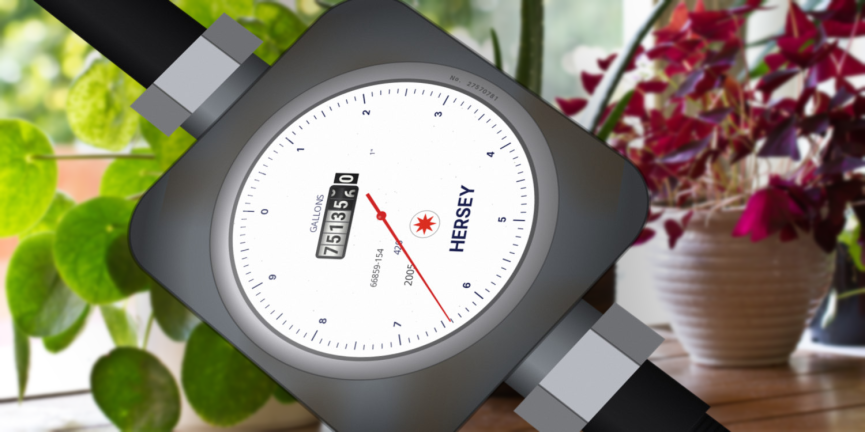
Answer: 7513556.4,gal
